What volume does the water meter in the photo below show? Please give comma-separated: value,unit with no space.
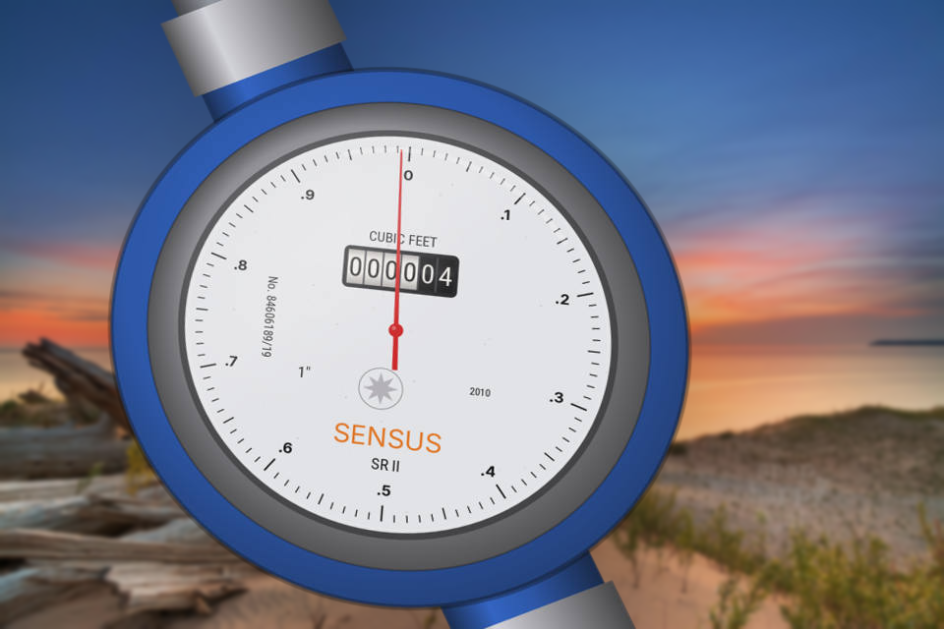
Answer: 3.99,ft³
